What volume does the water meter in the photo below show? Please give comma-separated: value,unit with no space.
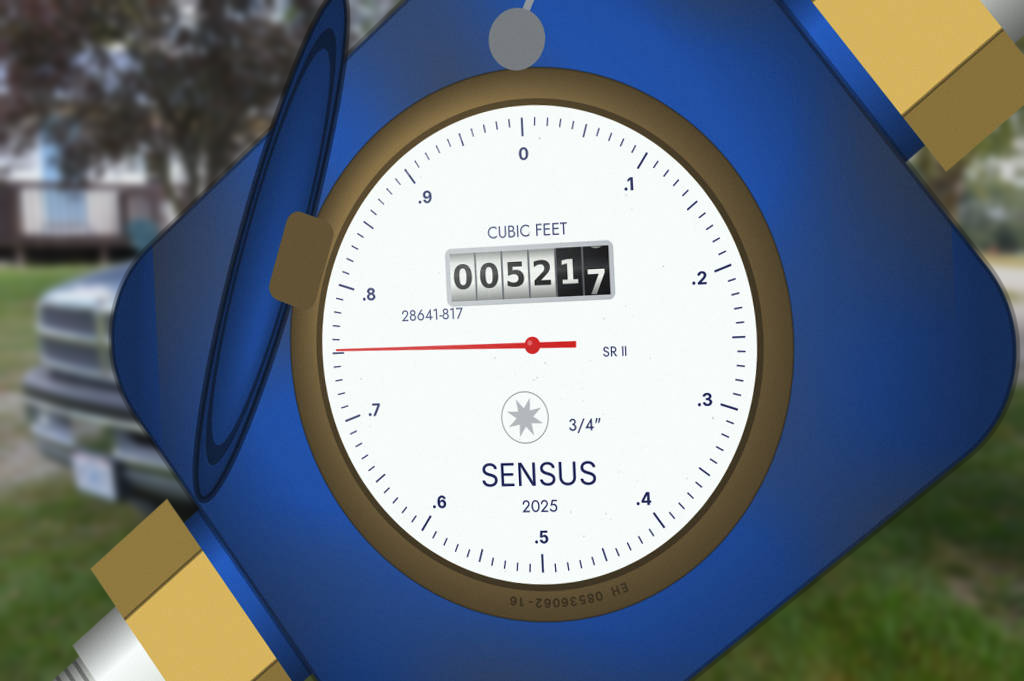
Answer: 5216.75,ft³
